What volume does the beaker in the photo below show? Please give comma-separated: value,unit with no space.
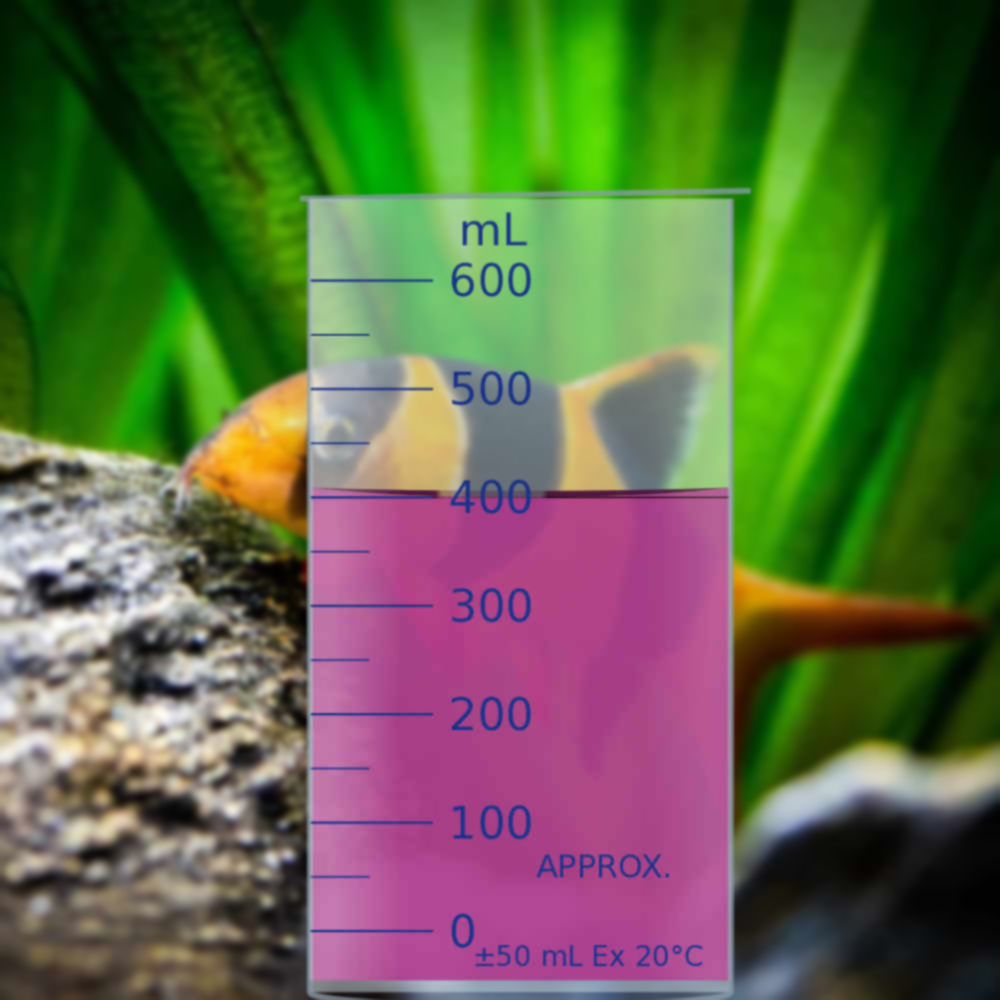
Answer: 400,mL
